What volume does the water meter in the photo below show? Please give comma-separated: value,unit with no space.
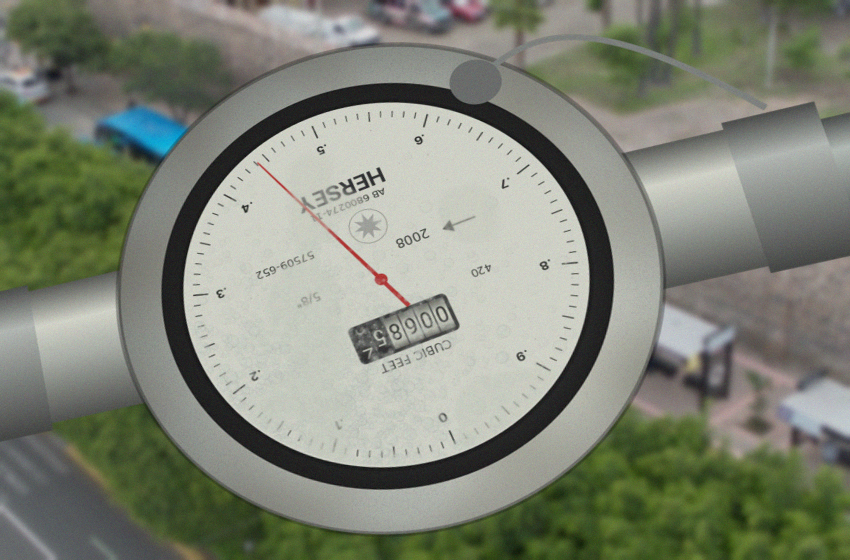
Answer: 6852.44,ft³
